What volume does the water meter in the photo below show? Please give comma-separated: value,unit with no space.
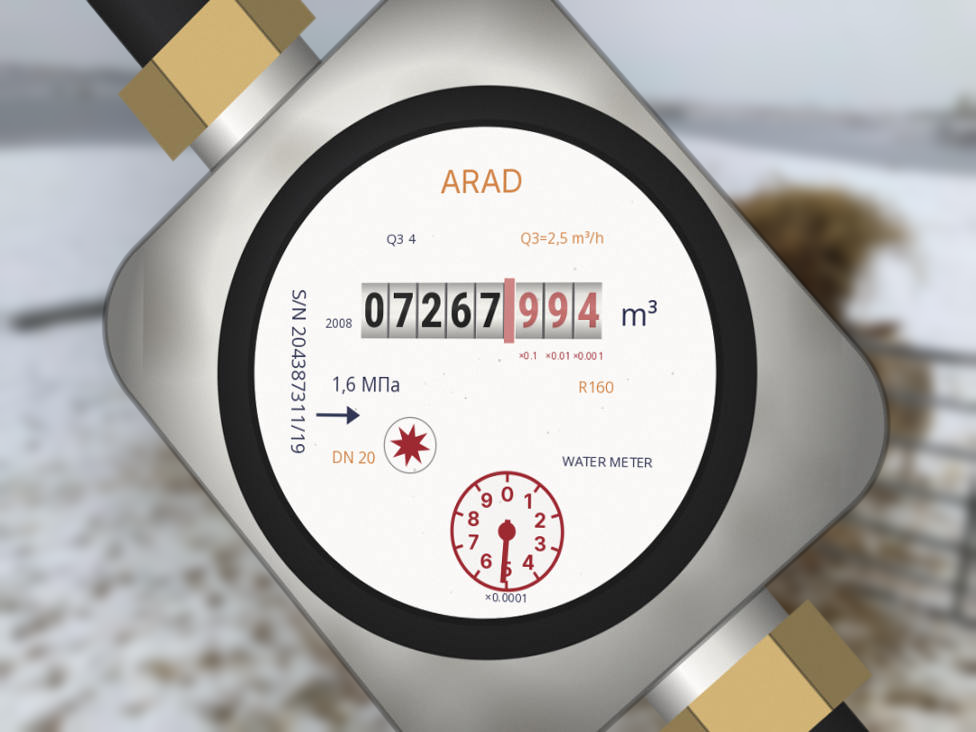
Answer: 7267.9945,m³
